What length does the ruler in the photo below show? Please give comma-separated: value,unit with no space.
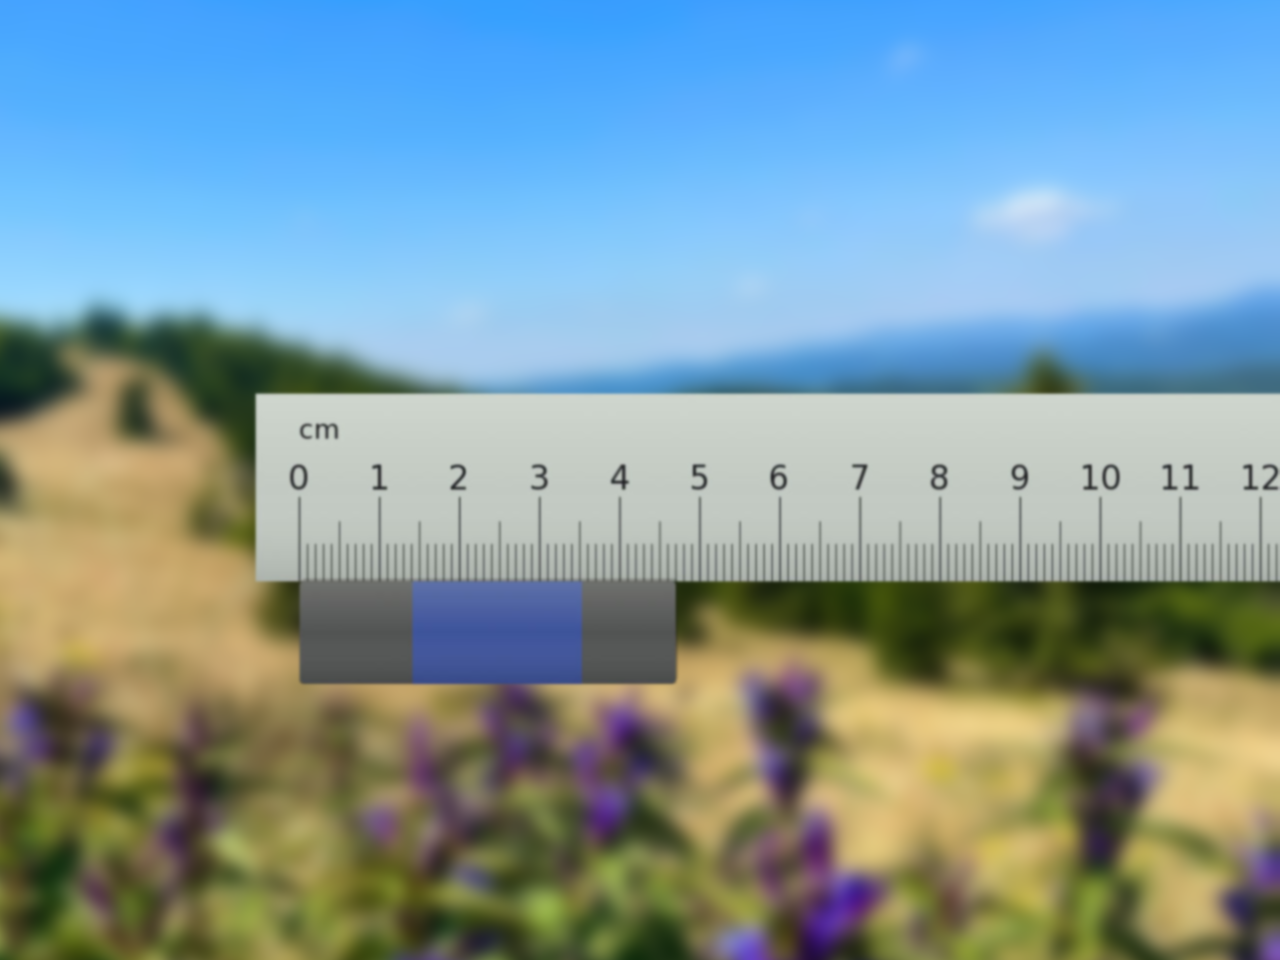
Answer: 4.7,cm
